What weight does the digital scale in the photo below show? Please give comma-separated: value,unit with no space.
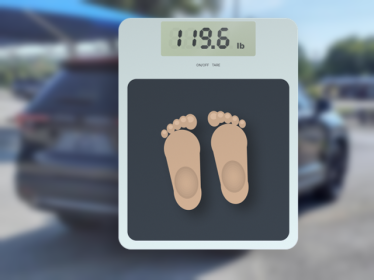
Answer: 119.6,lb
